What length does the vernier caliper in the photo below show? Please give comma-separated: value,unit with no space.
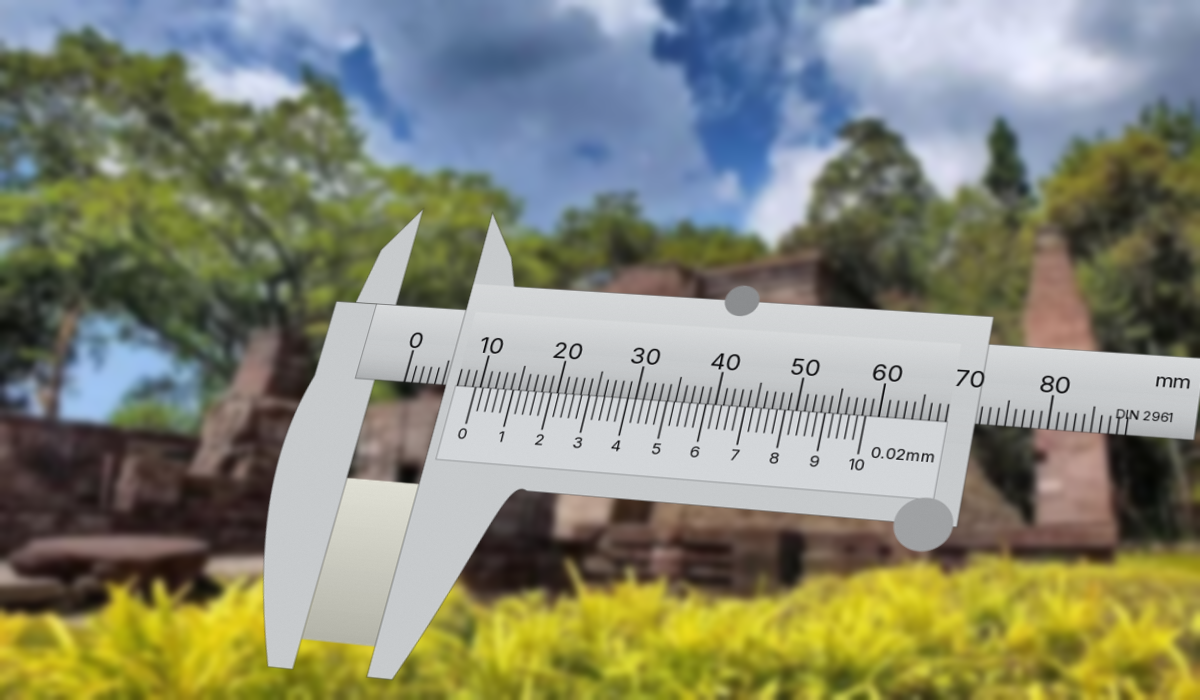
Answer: 9.4,mm
